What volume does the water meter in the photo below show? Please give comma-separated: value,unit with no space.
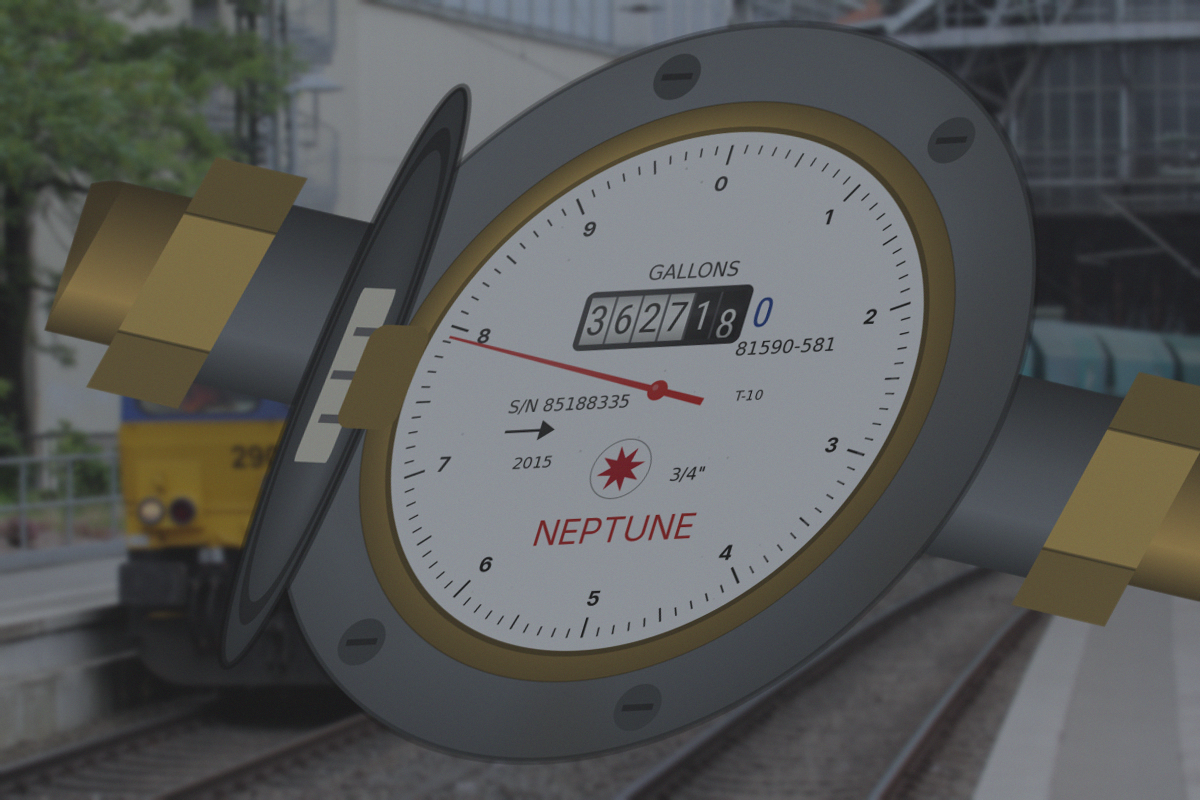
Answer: 3627177.9,gal
